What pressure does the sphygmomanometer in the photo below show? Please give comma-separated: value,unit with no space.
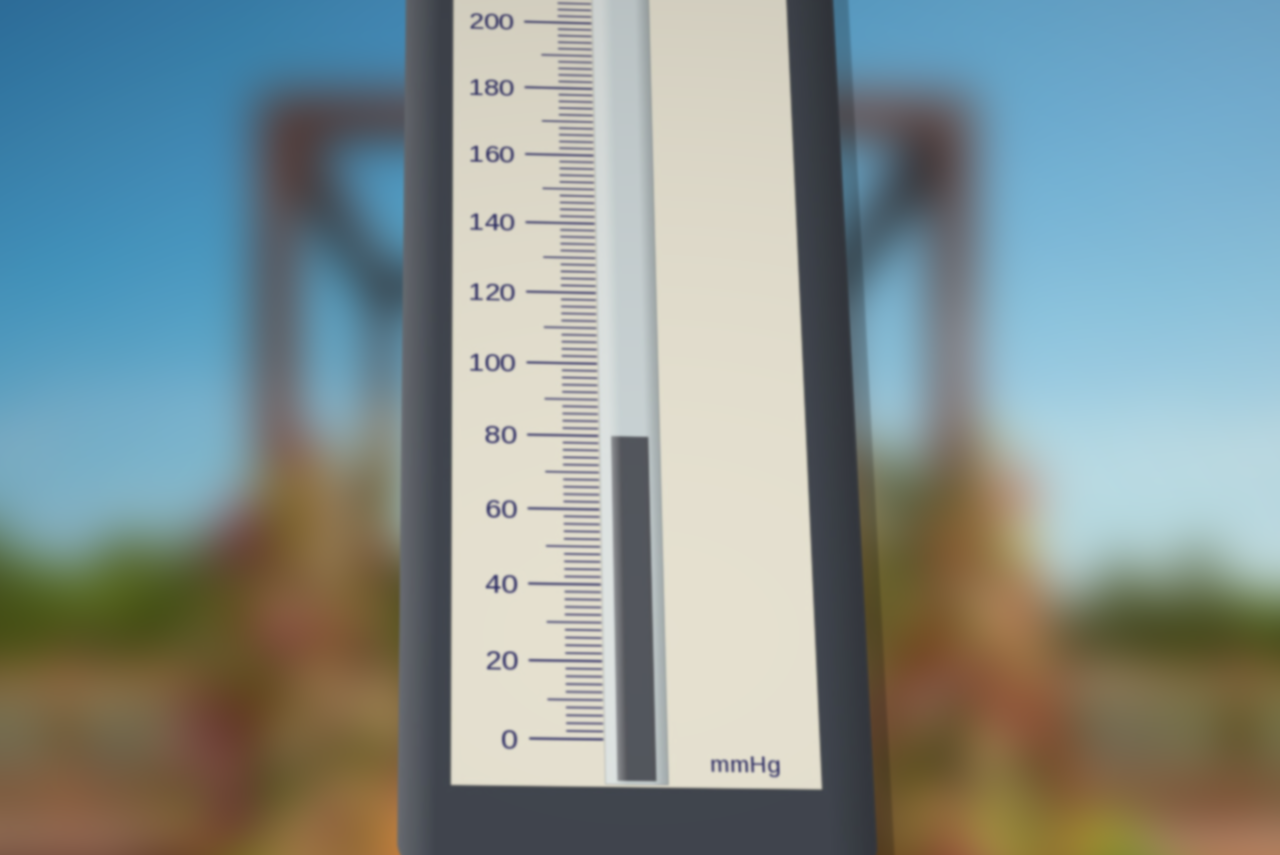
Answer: 80,mmHg
